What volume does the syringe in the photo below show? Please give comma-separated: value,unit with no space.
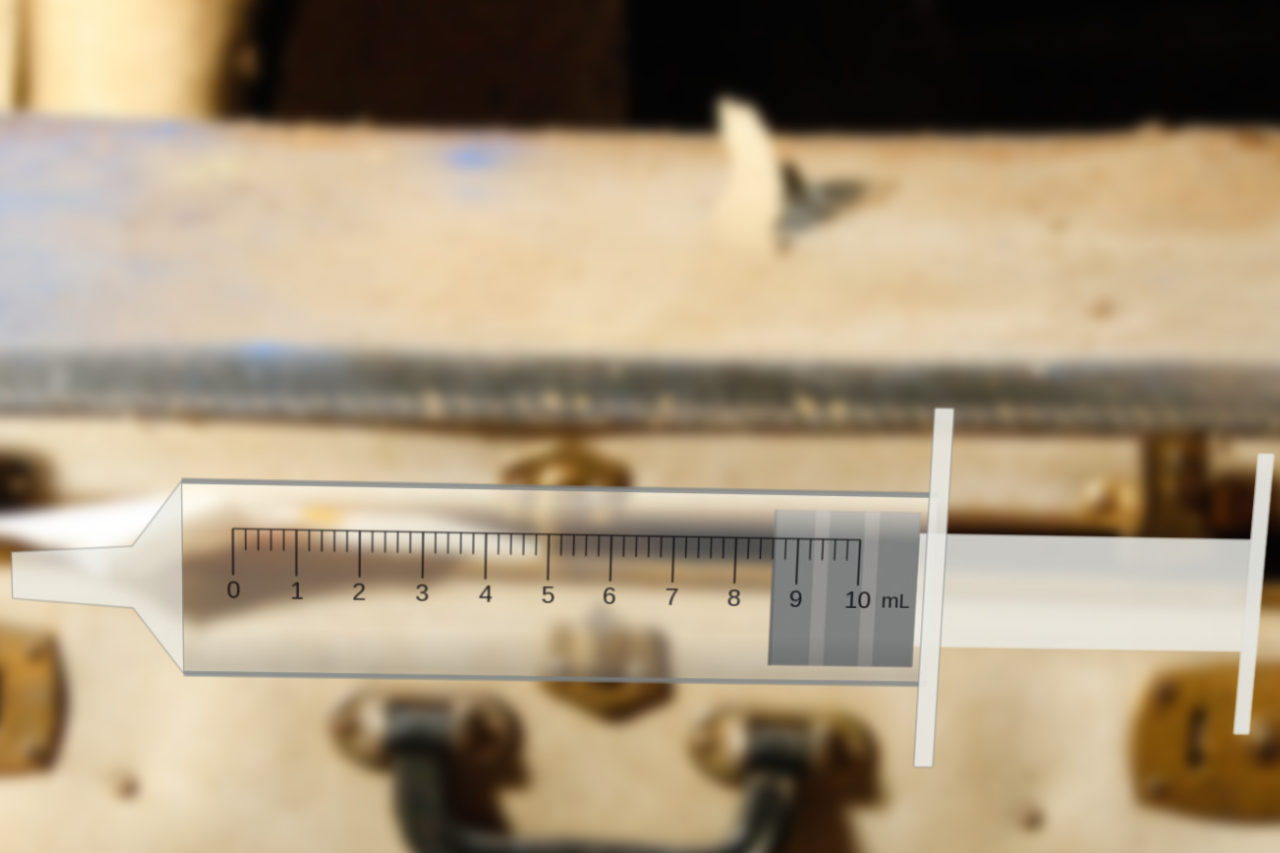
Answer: 8.6,mL
